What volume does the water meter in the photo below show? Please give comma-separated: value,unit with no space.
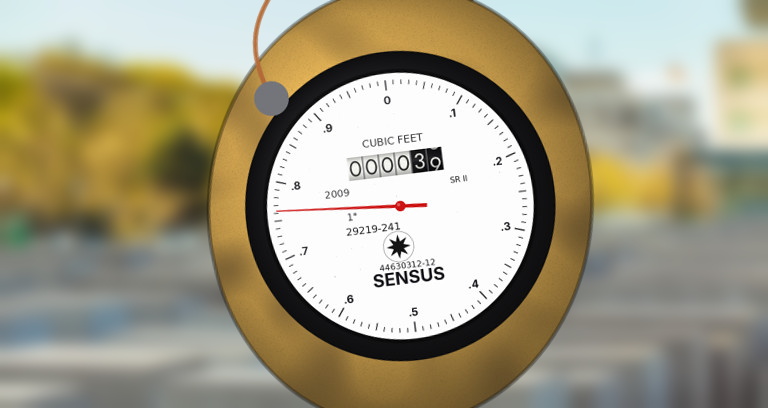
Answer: 38.76,ft³
